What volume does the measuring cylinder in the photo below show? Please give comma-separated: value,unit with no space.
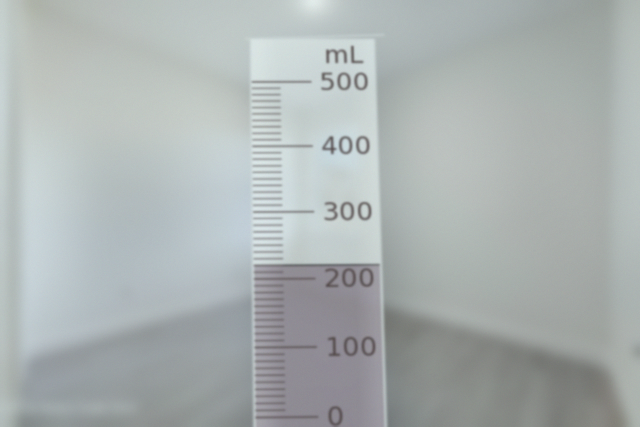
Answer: 220,mL
